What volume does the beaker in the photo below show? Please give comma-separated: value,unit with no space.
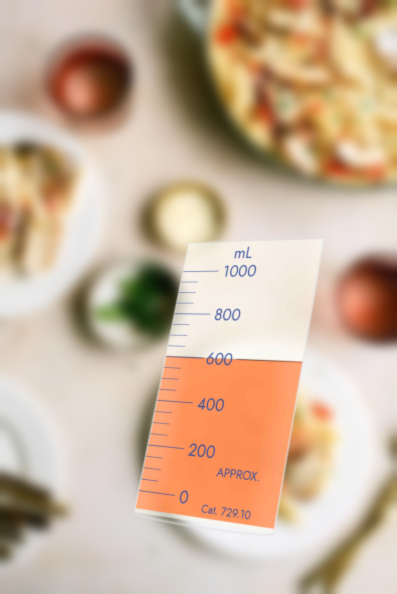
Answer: 600,mL
